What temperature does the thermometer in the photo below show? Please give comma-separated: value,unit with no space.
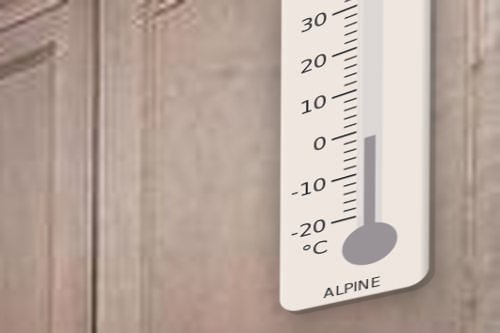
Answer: -2,°C
